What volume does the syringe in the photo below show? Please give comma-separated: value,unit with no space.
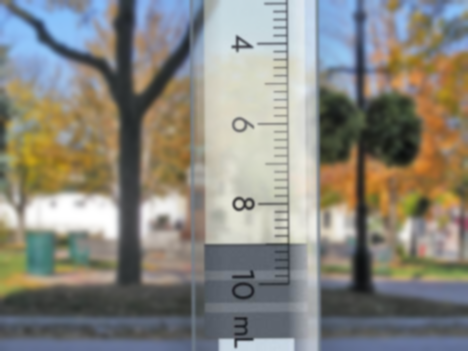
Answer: 9,mL
